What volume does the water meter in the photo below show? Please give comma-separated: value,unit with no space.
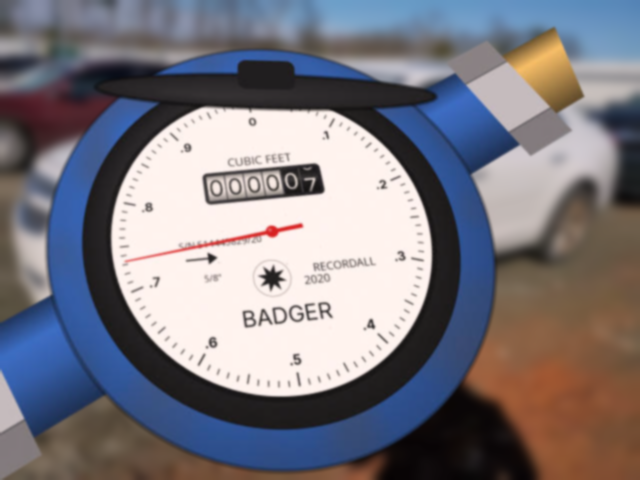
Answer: 6.73,ft³
